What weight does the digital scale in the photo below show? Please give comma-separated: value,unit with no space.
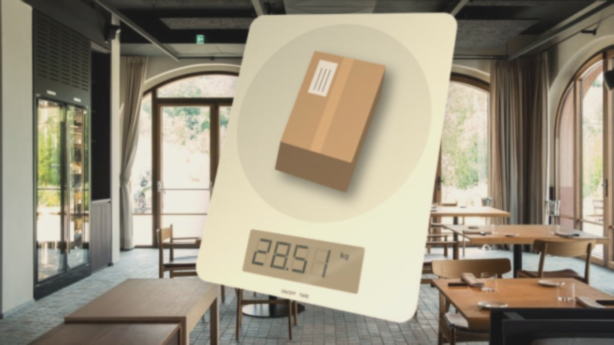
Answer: 28.51,kg
